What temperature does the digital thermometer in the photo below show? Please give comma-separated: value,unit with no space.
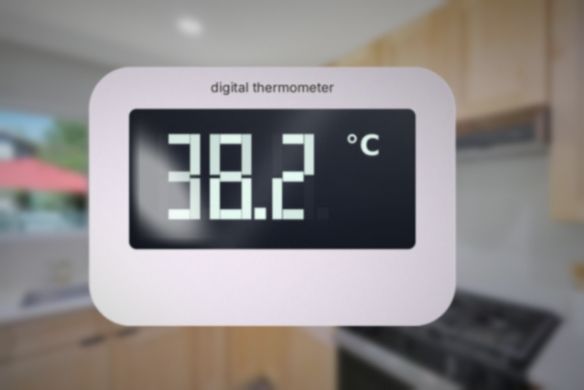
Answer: 38.2,°C
